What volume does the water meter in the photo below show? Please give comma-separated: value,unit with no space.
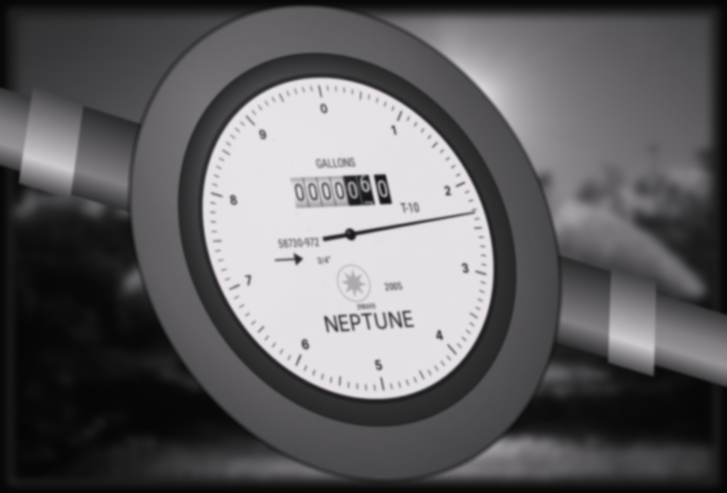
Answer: 62.3,gal
